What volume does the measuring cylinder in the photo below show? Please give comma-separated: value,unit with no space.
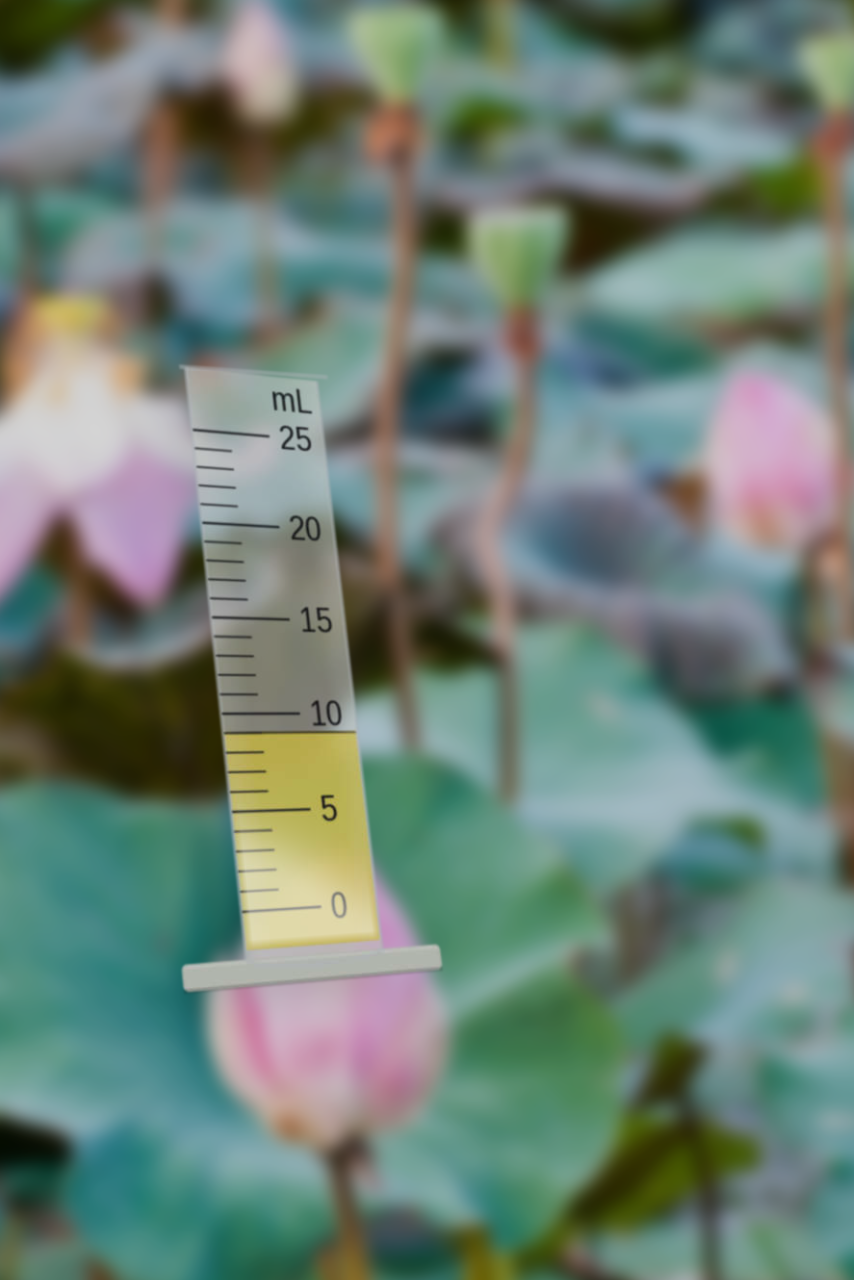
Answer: 9,mL
